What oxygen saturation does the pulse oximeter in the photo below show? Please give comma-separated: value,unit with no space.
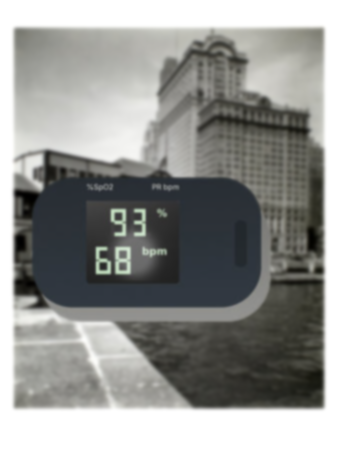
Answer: 93,%
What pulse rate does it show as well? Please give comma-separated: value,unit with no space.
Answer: 68,bpm
